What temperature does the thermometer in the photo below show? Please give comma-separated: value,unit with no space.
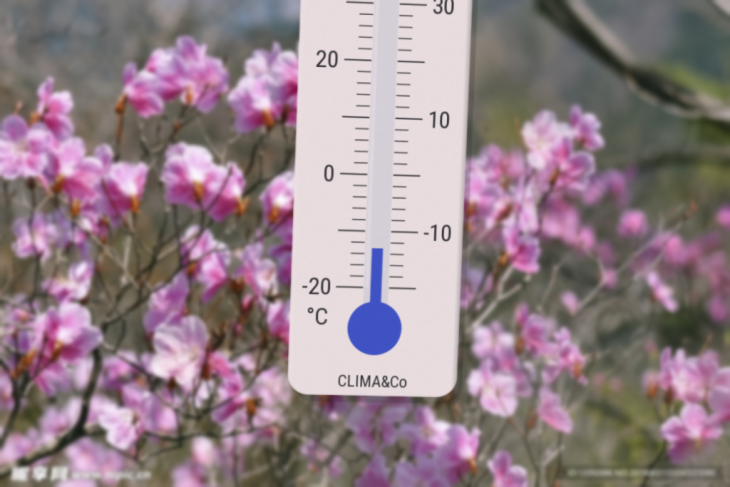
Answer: -13,°C
